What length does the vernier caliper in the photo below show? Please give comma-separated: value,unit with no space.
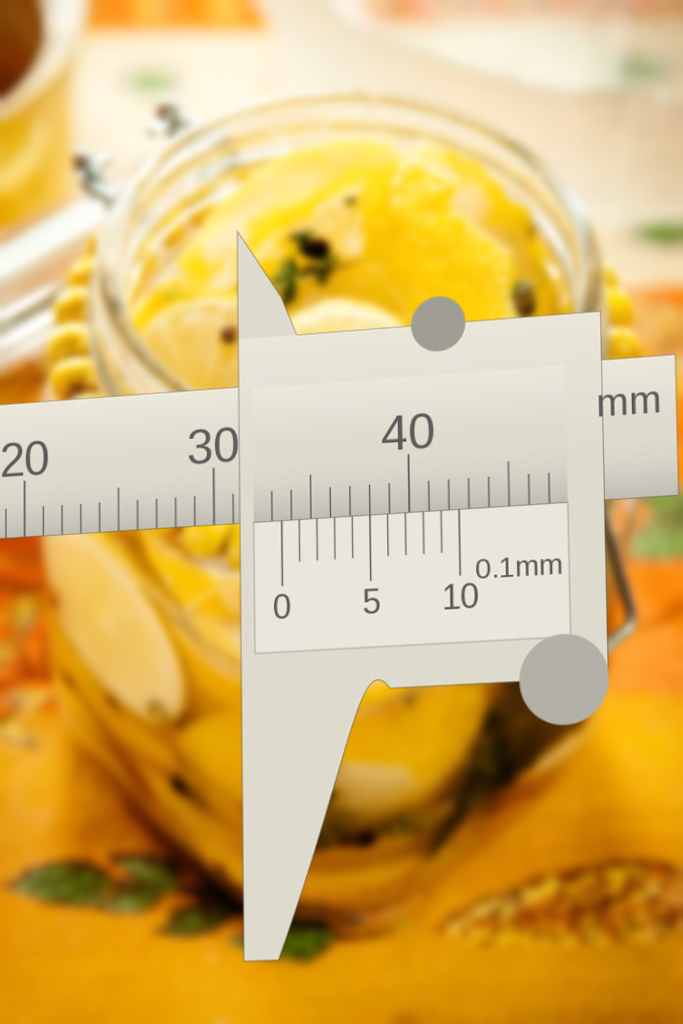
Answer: 33.5,mm
